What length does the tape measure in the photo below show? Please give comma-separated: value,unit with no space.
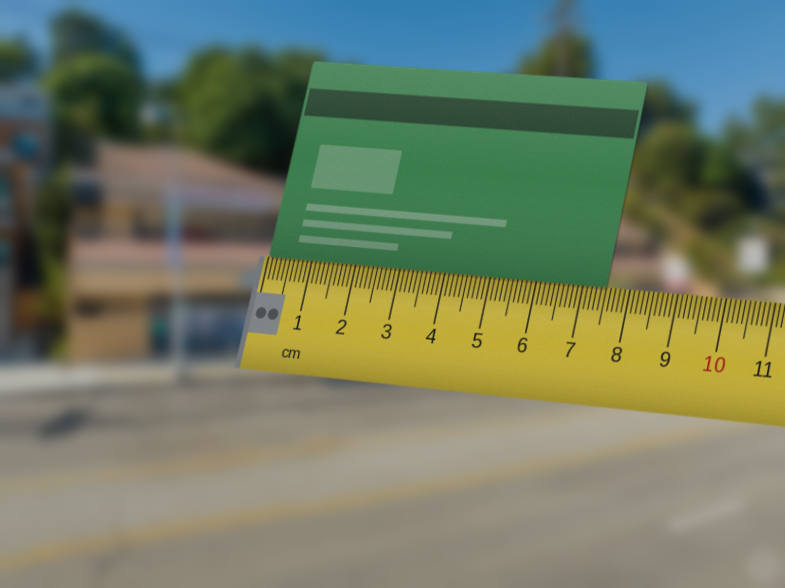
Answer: 7.5,cm
